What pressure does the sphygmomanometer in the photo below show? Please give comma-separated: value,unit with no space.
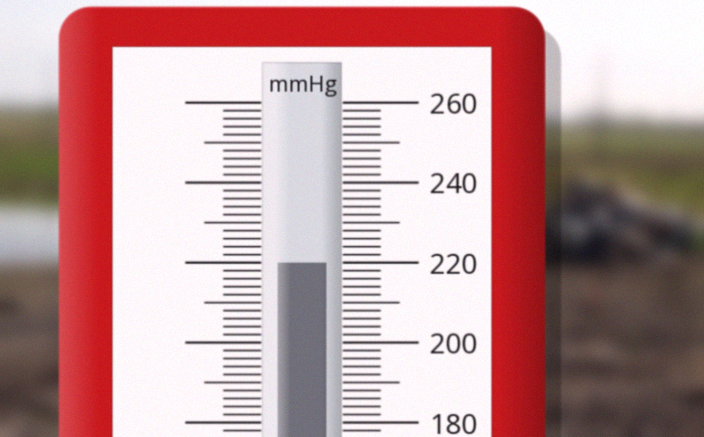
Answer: 220,mmHg
